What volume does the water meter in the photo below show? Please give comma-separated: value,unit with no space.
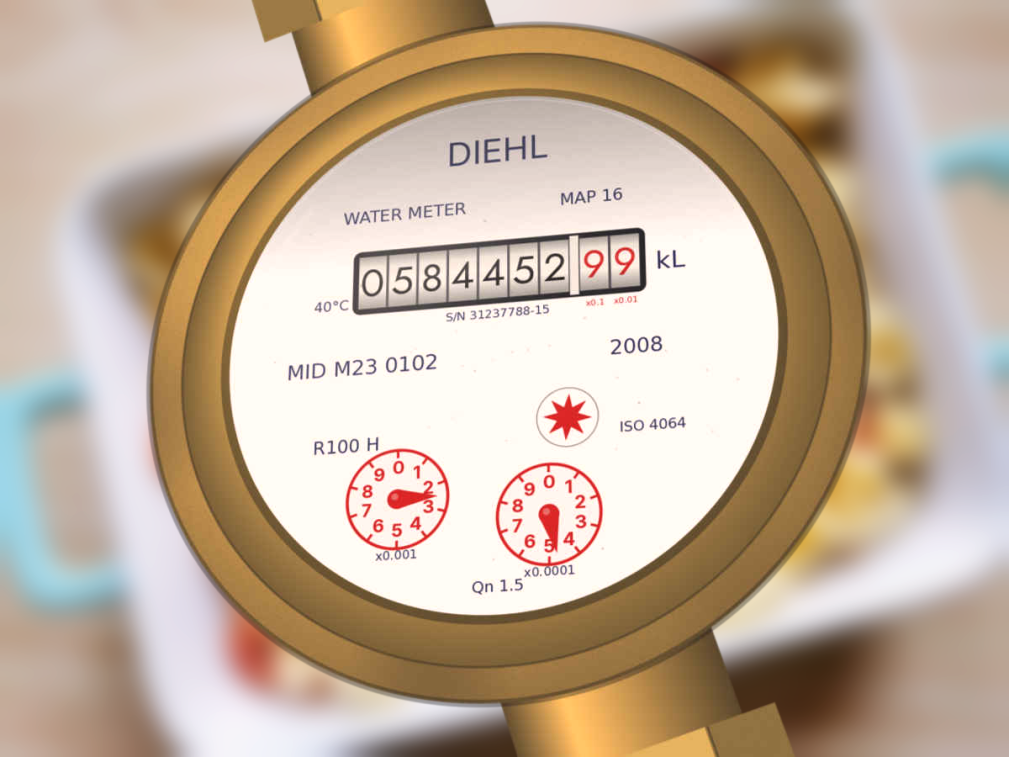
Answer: 584452.9924,kL
